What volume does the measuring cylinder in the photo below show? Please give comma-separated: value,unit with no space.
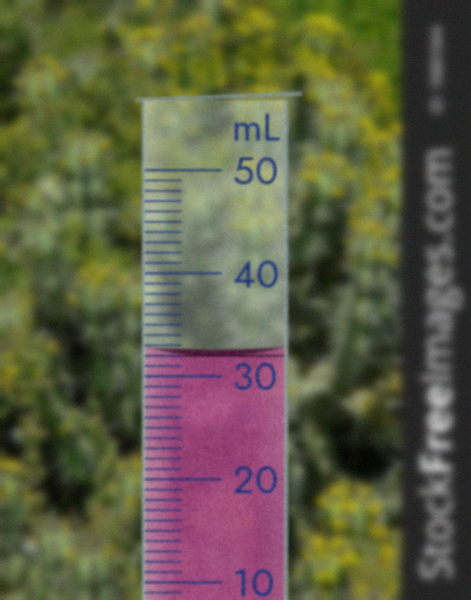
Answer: 32,mL
